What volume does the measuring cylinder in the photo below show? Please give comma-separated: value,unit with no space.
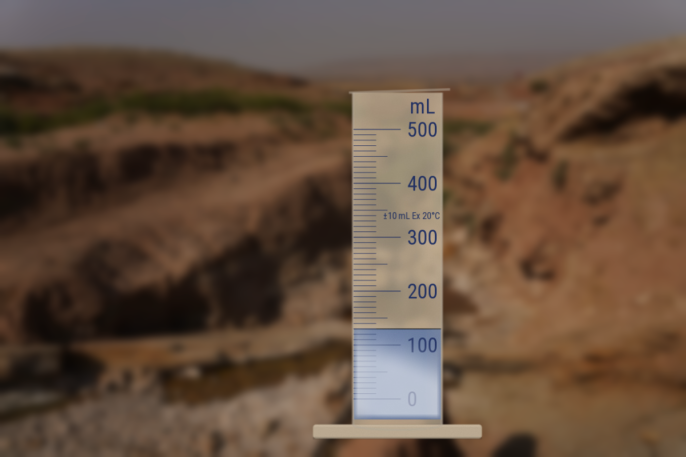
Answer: 130,mL
